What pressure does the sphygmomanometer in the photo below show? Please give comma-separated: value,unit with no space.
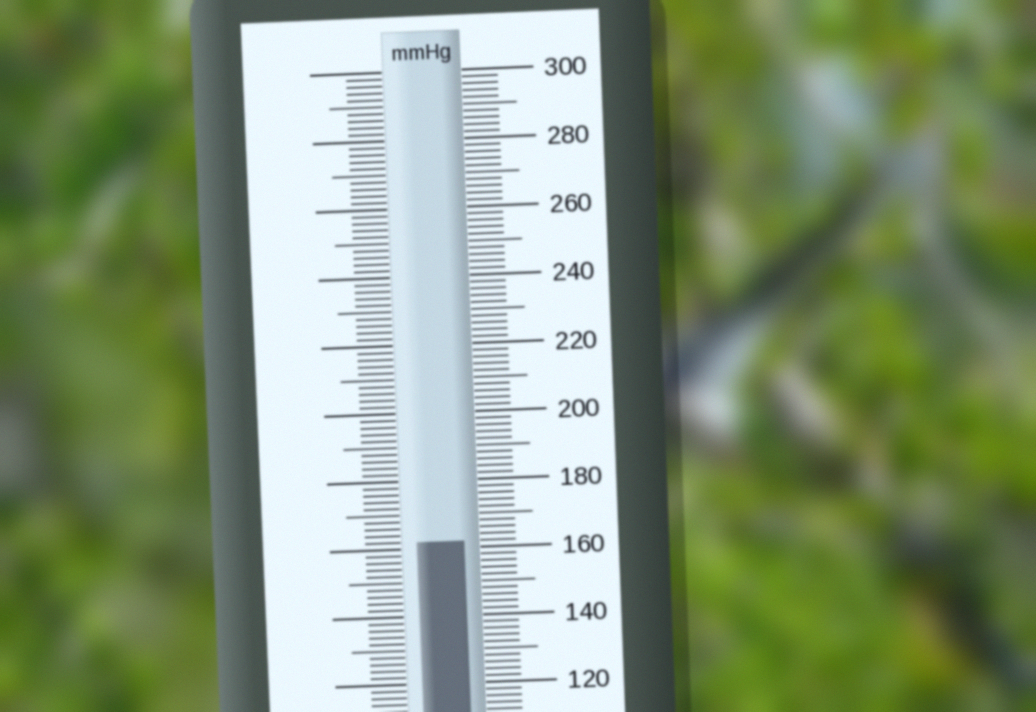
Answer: 162,mmHg
